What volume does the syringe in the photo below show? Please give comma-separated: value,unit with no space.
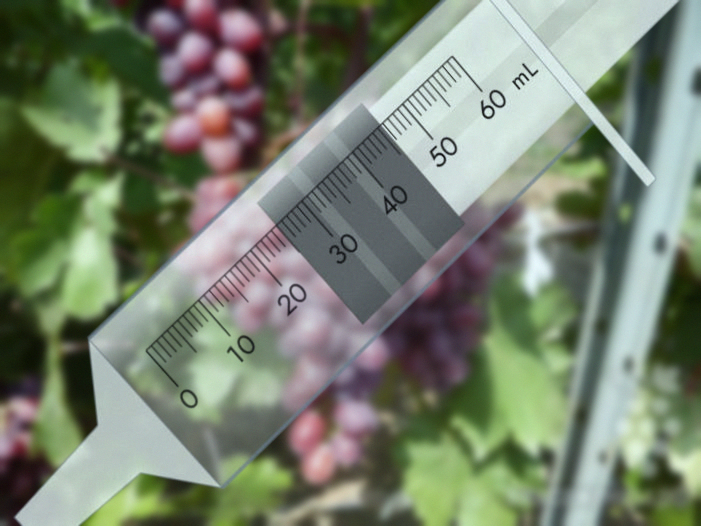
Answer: 25,mL
